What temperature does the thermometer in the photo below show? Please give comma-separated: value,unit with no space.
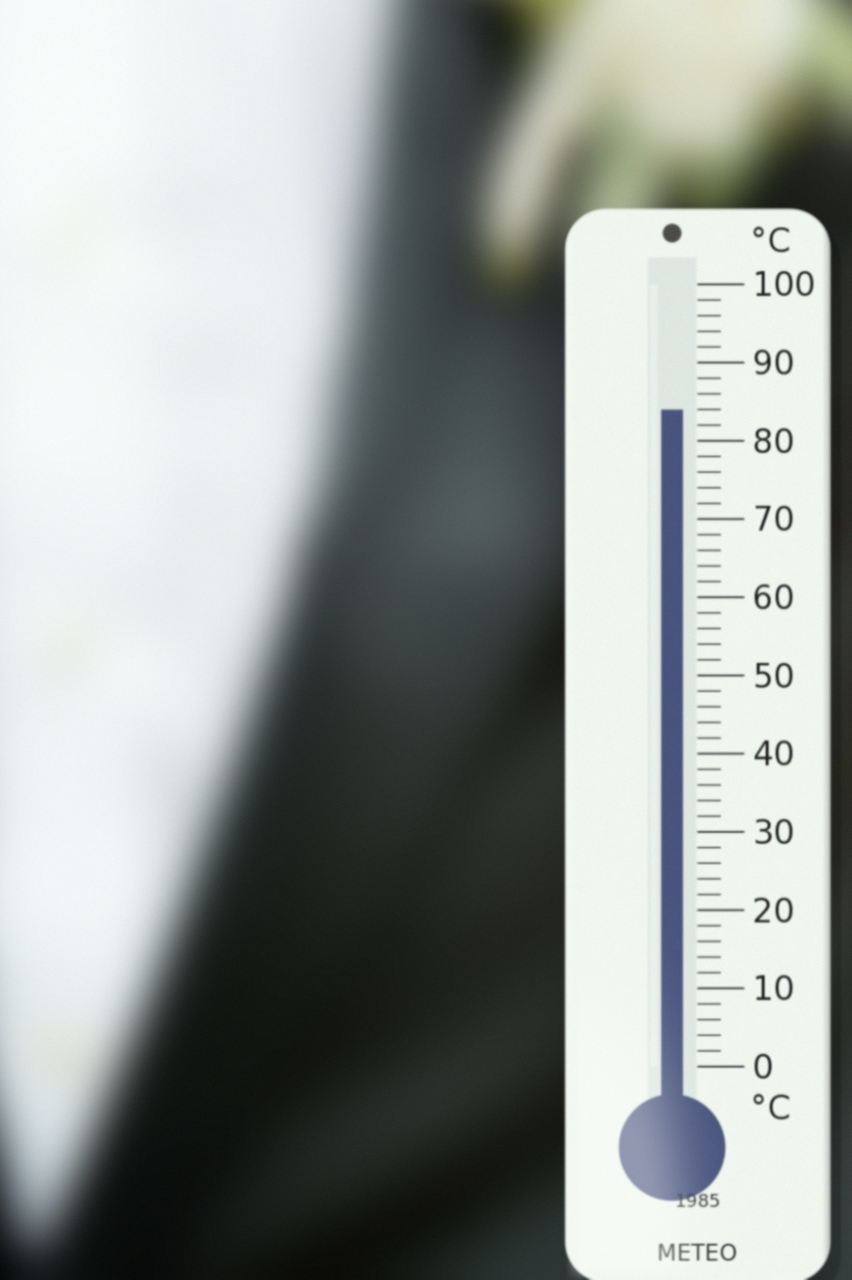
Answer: 84,°C
